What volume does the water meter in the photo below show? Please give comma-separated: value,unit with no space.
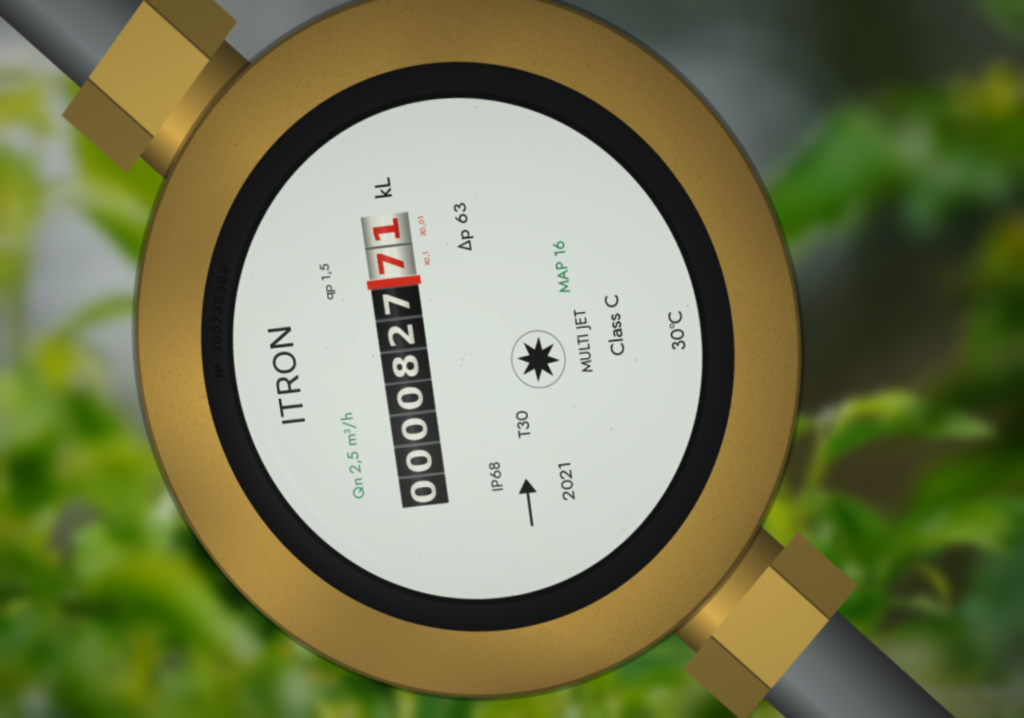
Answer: 827.71,kL
